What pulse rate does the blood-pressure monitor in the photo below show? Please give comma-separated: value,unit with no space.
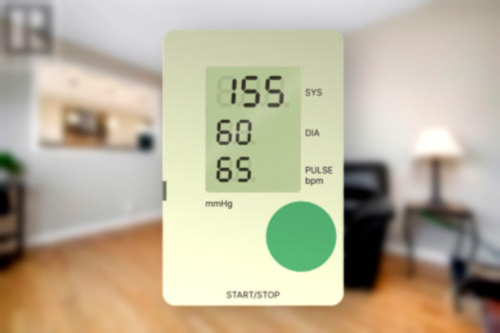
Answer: 65,bpm
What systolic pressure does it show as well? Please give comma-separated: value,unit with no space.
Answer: 155,mmHg
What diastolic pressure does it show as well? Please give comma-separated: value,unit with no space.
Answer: 60,mmHg
